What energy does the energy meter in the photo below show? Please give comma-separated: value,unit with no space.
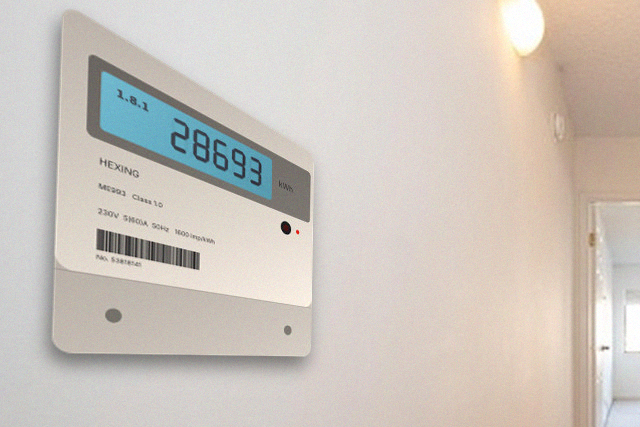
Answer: 28693,kWh
